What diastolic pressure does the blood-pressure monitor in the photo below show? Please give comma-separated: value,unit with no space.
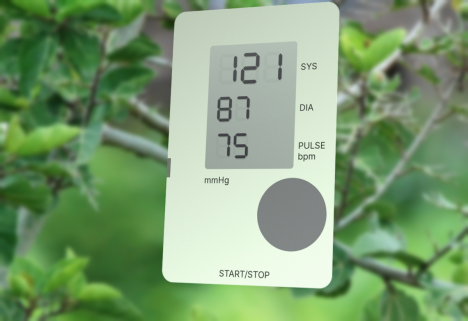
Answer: 87,mmHg
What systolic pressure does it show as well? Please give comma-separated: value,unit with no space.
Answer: 121,mmHg
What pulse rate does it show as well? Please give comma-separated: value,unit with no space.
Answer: 75,bpm
